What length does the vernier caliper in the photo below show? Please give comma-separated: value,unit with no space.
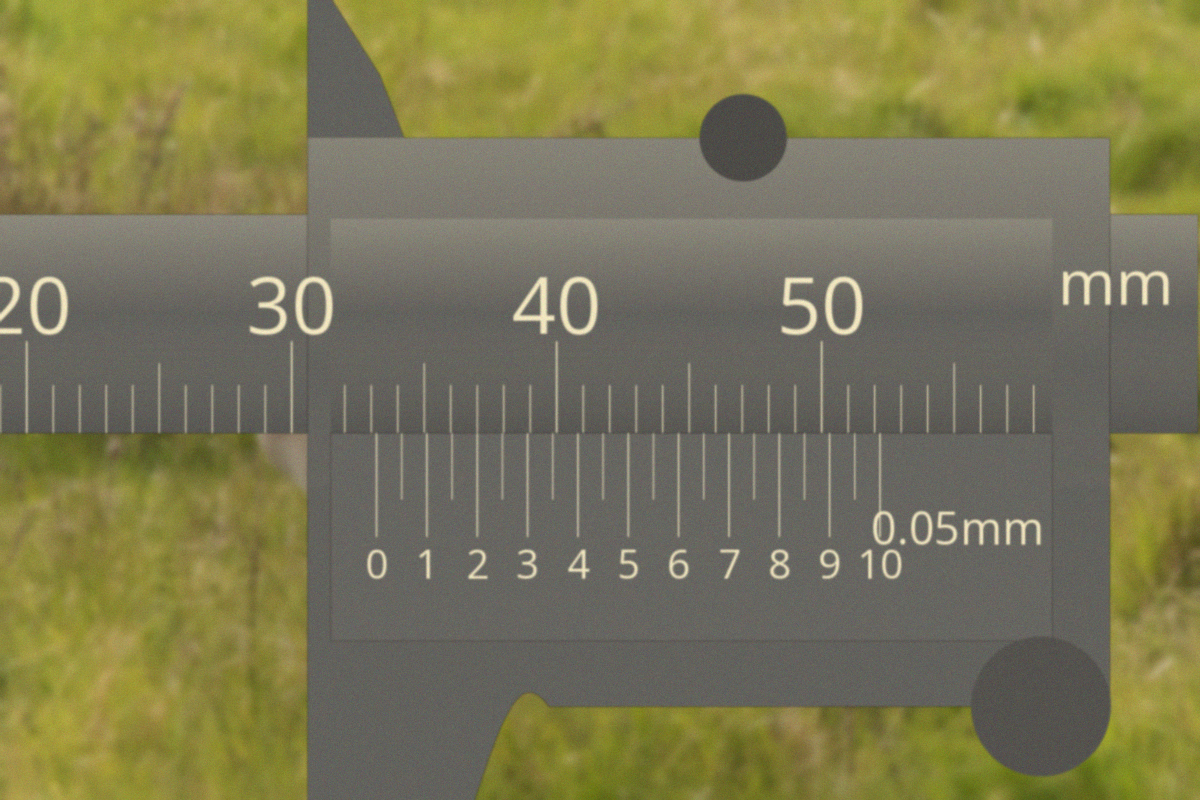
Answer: 33.2,mm
